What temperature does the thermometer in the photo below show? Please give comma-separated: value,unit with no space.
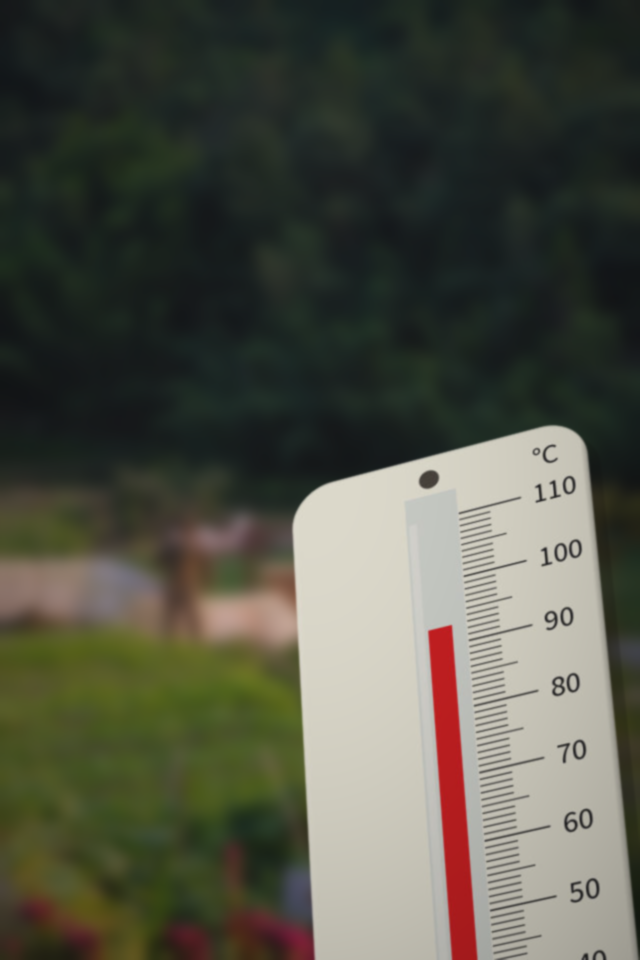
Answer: 93,°C
